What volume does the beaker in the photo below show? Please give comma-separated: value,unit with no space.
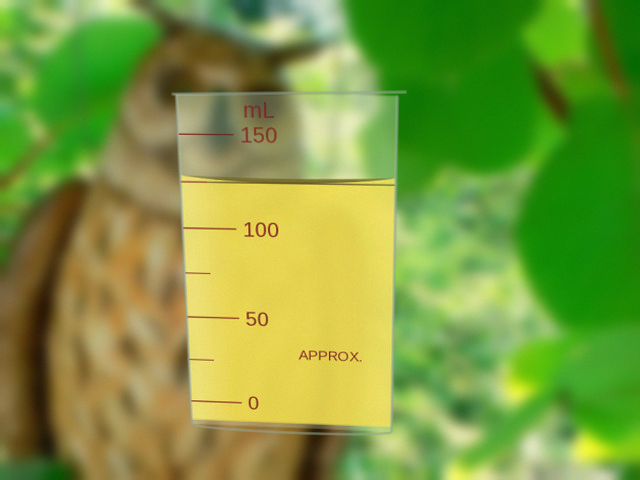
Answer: 125,mL
